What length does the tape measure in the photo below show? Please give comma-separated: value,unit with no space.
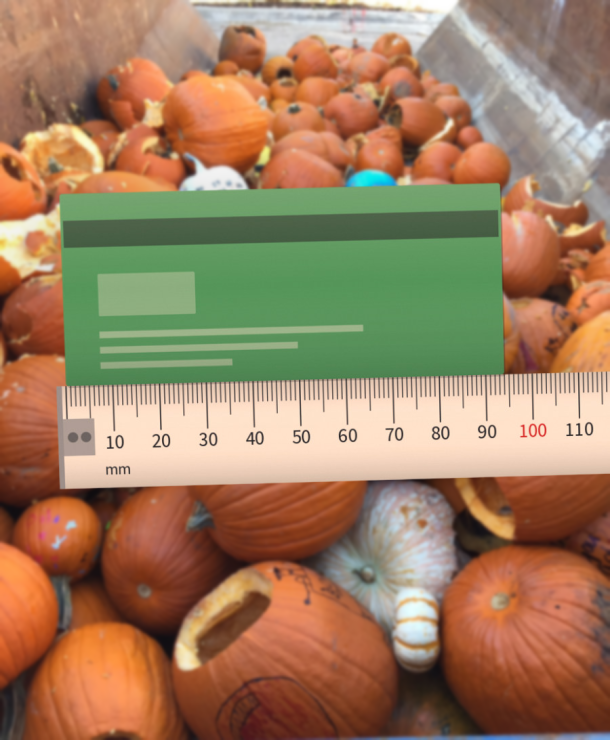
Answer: 94,mm
